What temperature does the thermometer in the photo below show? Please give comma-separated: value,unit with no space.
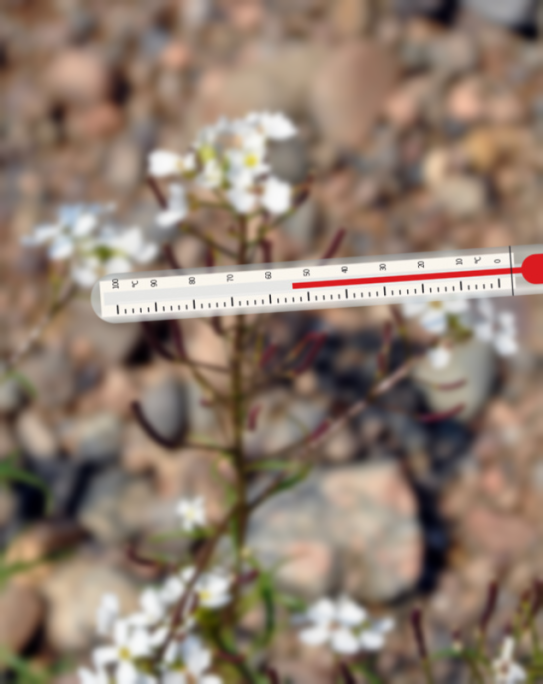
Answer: 54,°C
